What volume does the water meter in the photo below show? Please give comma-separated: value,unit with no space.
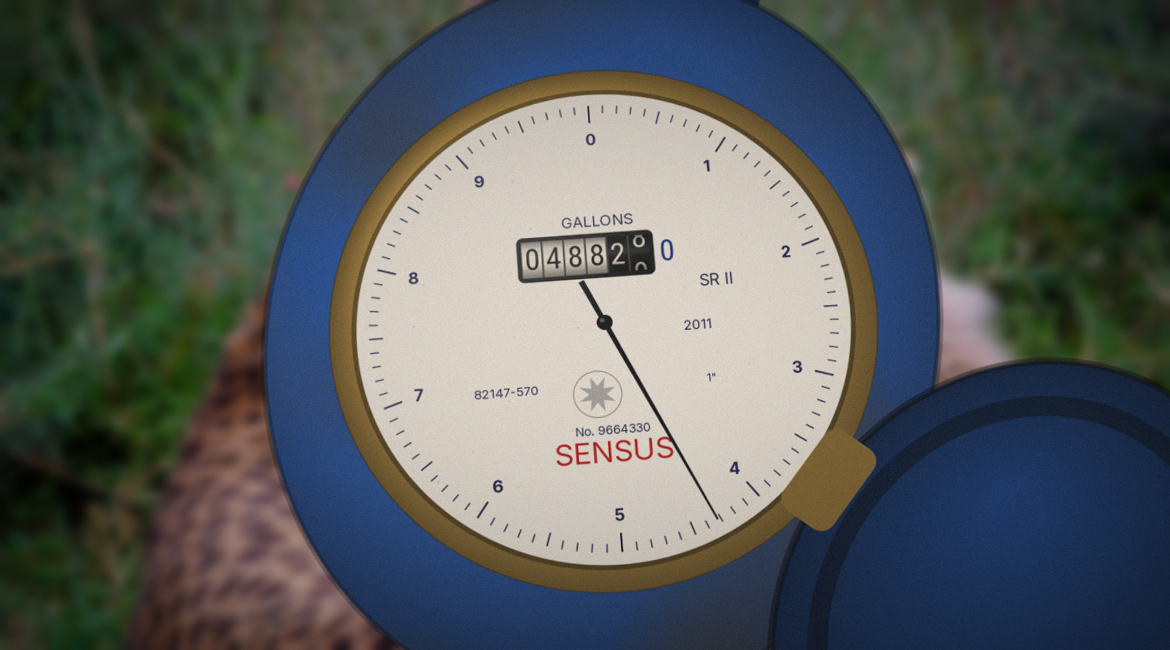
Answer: 488284.3,gal
